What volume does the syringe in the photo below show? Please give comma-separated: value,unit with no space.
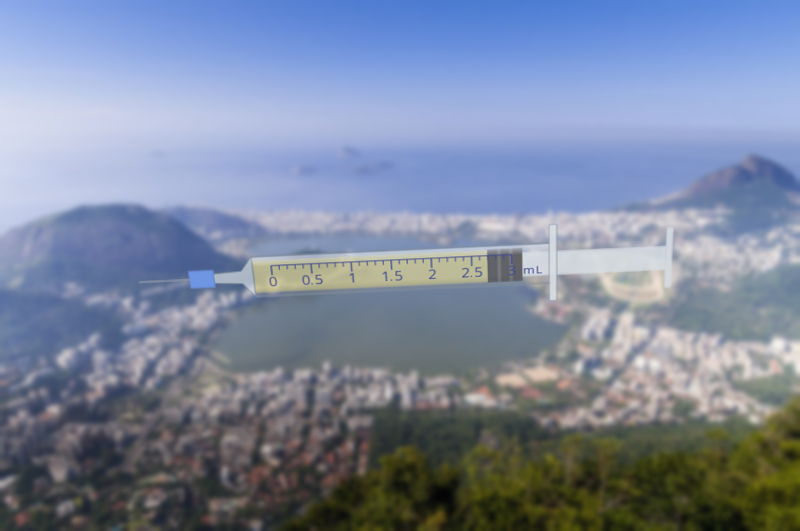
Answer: 2.7,mL
